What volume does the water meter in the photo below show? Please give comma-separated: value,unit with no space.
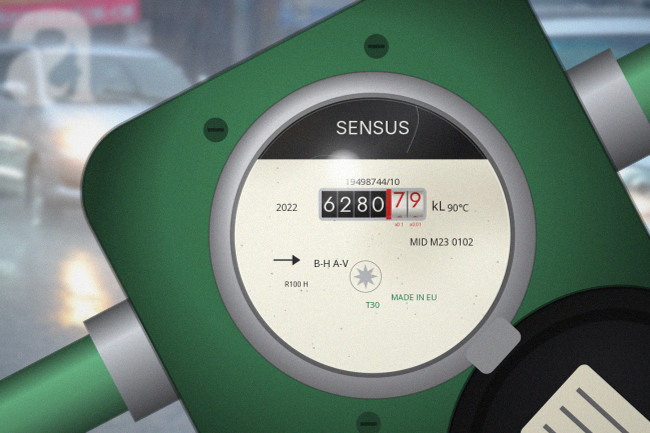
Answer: 6280.79,kL
